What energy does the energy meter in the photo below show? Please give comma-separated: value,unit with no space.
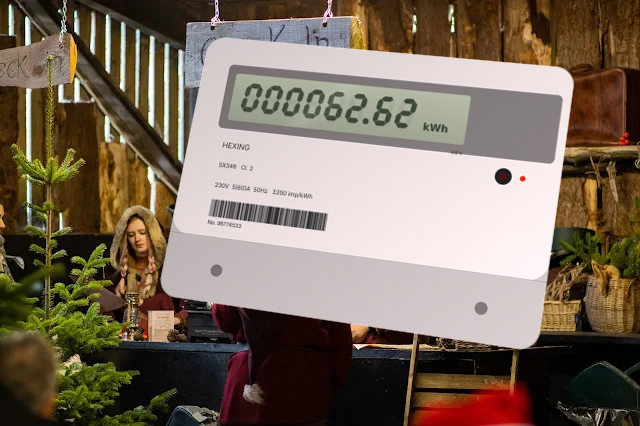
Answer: 62.62,kWh
